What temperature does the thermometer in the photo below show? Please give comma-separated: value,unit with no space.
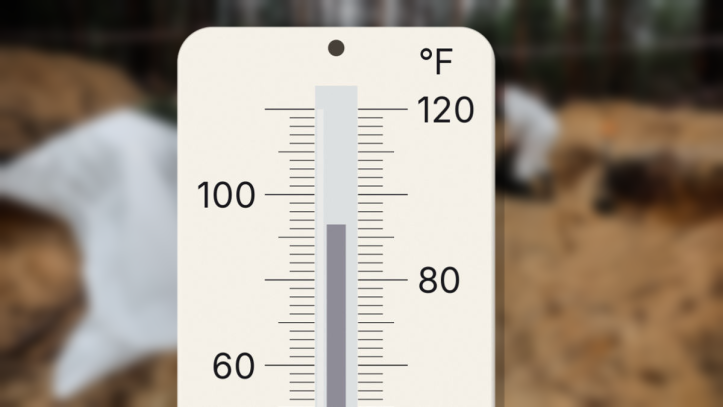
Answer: 93,°F
